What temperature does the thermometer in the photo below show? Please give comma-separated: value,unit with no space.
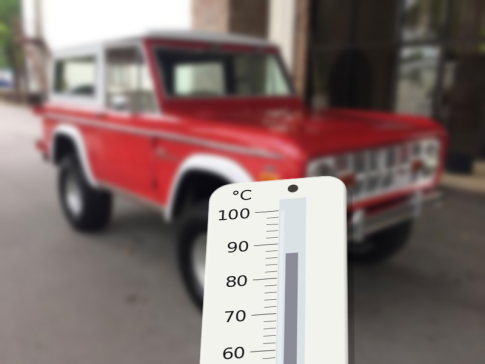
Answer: 87,°C
